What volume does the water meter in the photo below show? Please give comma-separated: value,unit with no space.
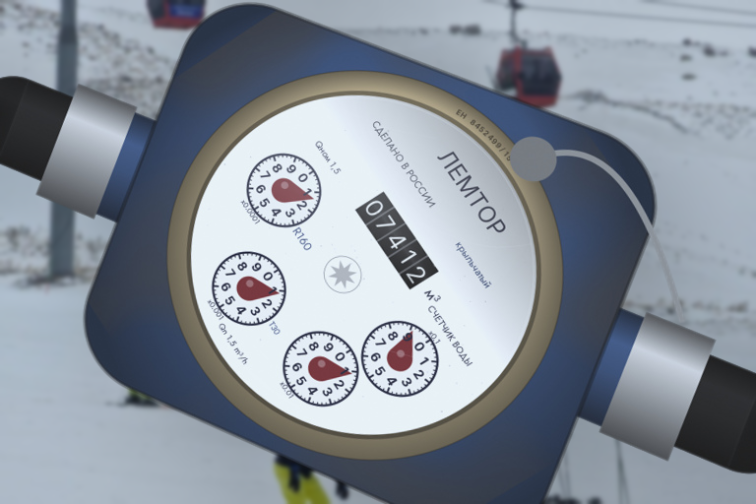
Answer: 7411.9111,m³
